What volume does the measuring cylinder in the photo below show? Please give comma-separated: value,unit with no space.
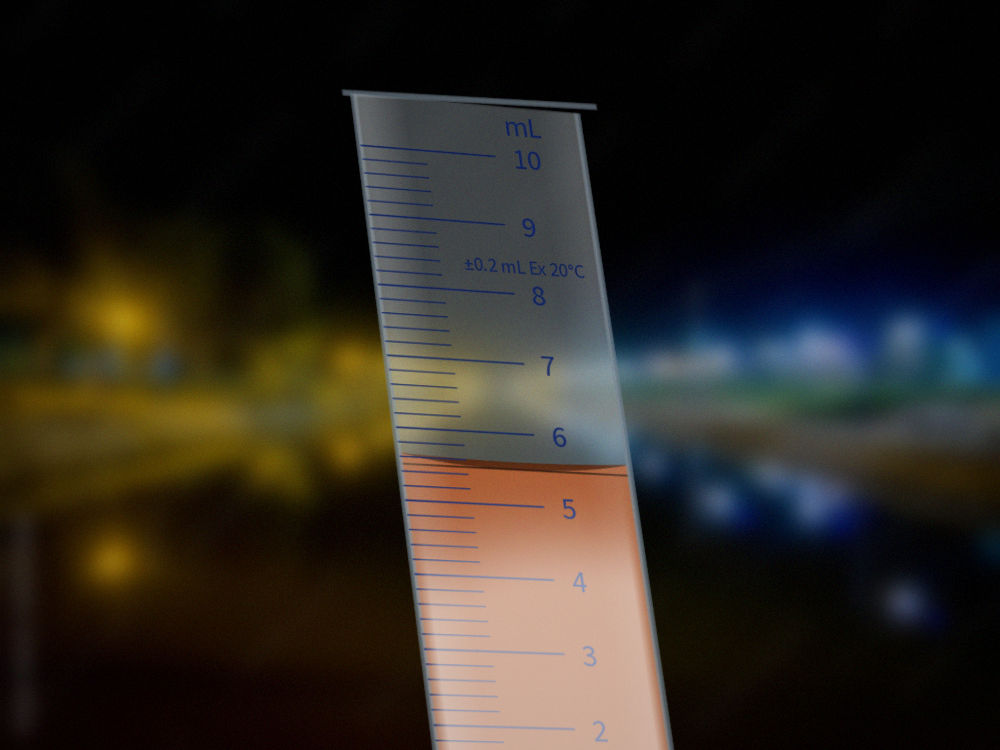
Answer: 5.5,mL
